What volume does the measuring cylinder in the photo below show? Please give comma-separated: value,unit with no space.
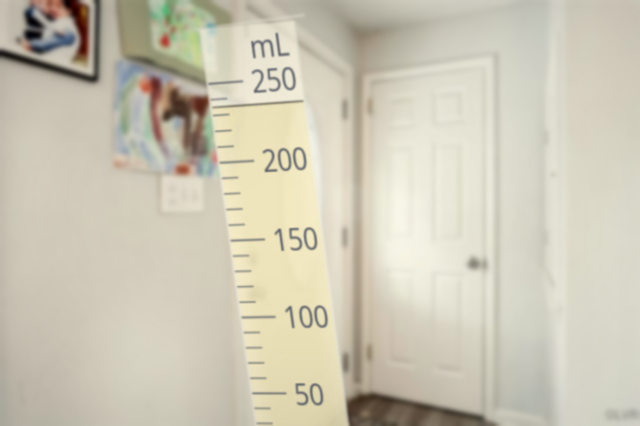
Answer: 235,mL
